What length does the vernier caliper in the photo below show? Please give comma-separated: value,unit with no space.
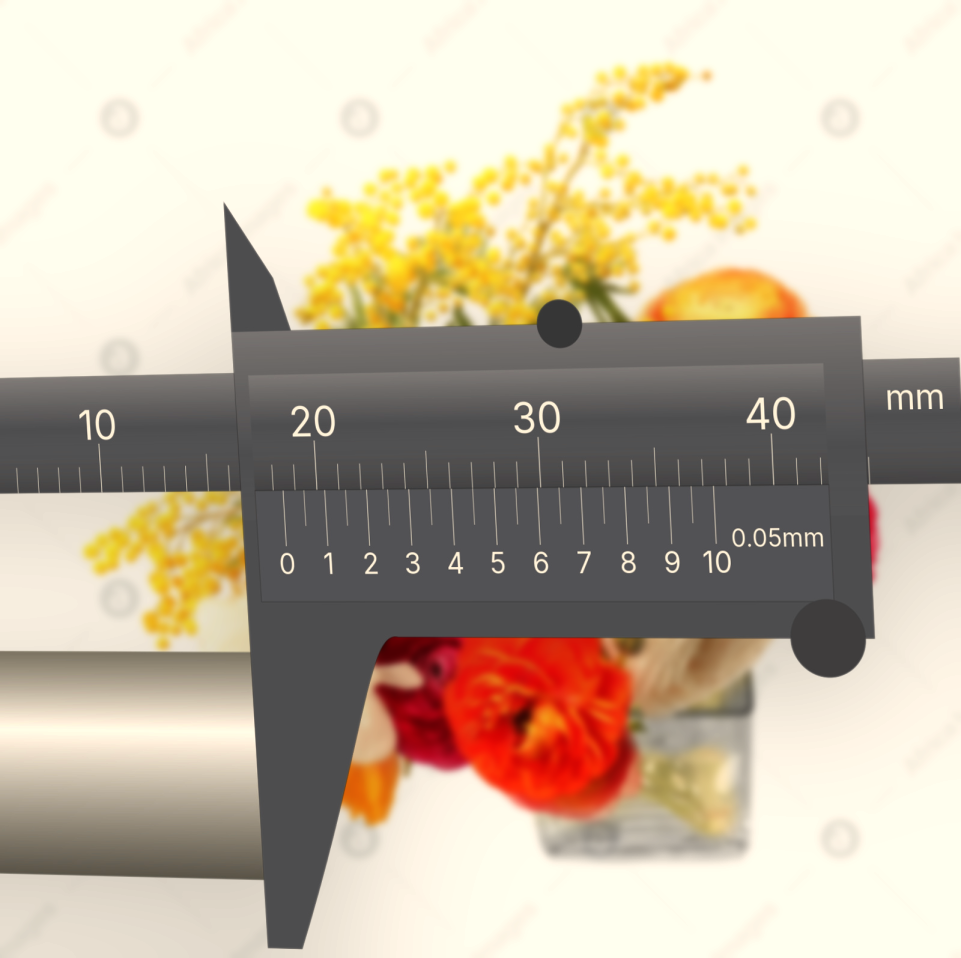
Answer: 18.45,mm
